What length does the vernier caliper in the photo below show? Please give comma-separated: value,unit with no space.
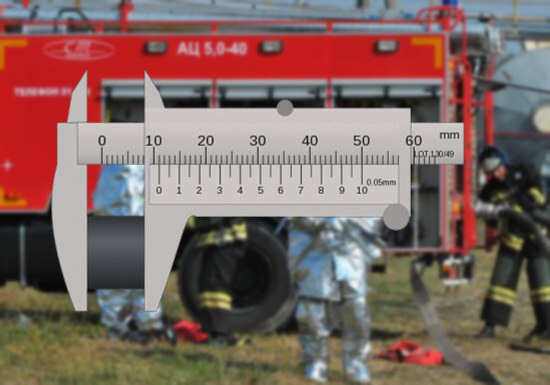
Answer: 11.0,mm
